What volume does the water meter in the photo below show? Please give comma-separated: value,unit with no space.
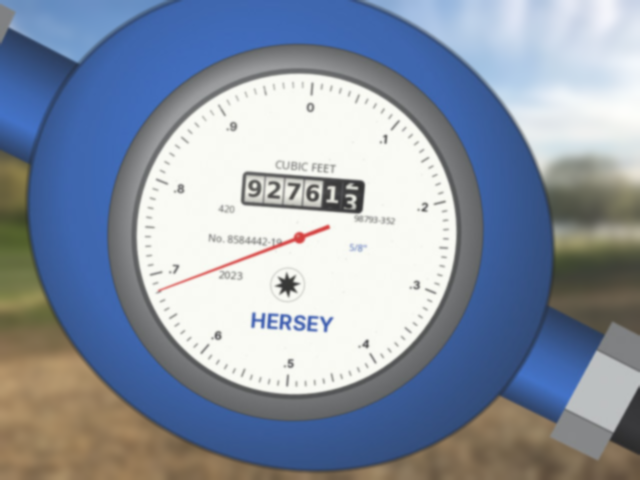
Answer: 927612.68,ft³
